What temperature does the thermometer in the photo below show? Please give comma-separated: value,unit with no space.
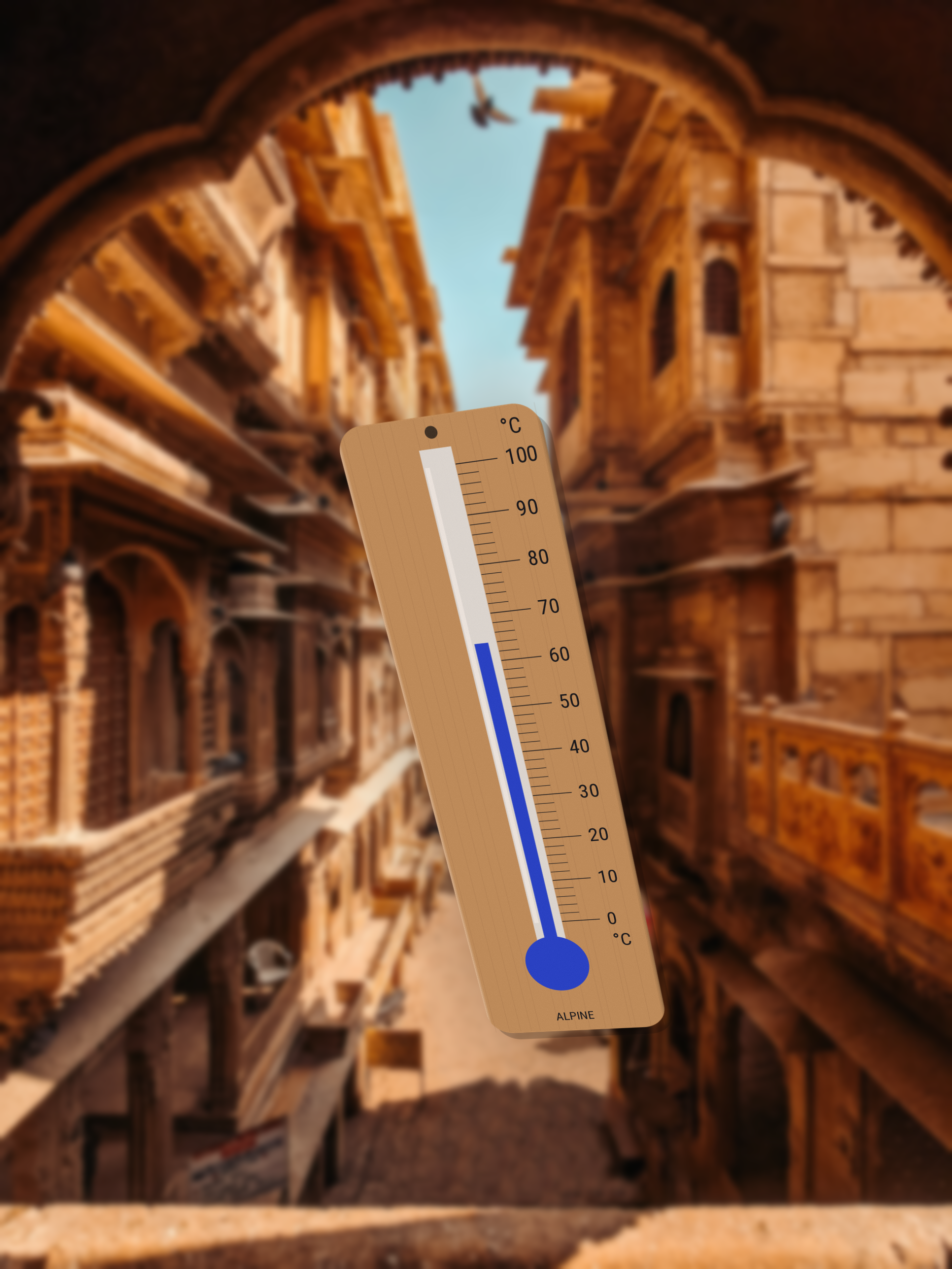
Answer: 64,°C
